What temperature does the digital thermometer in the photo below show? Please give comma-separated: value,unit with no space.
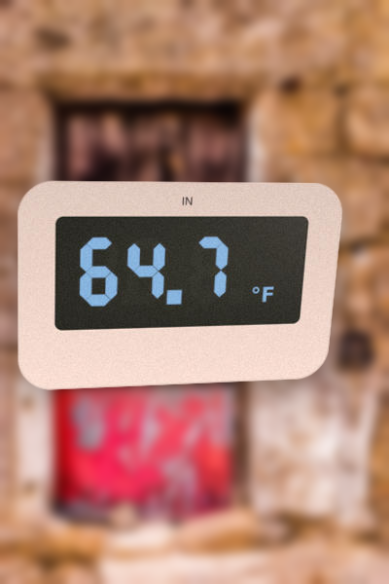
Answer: 64.7,°F
